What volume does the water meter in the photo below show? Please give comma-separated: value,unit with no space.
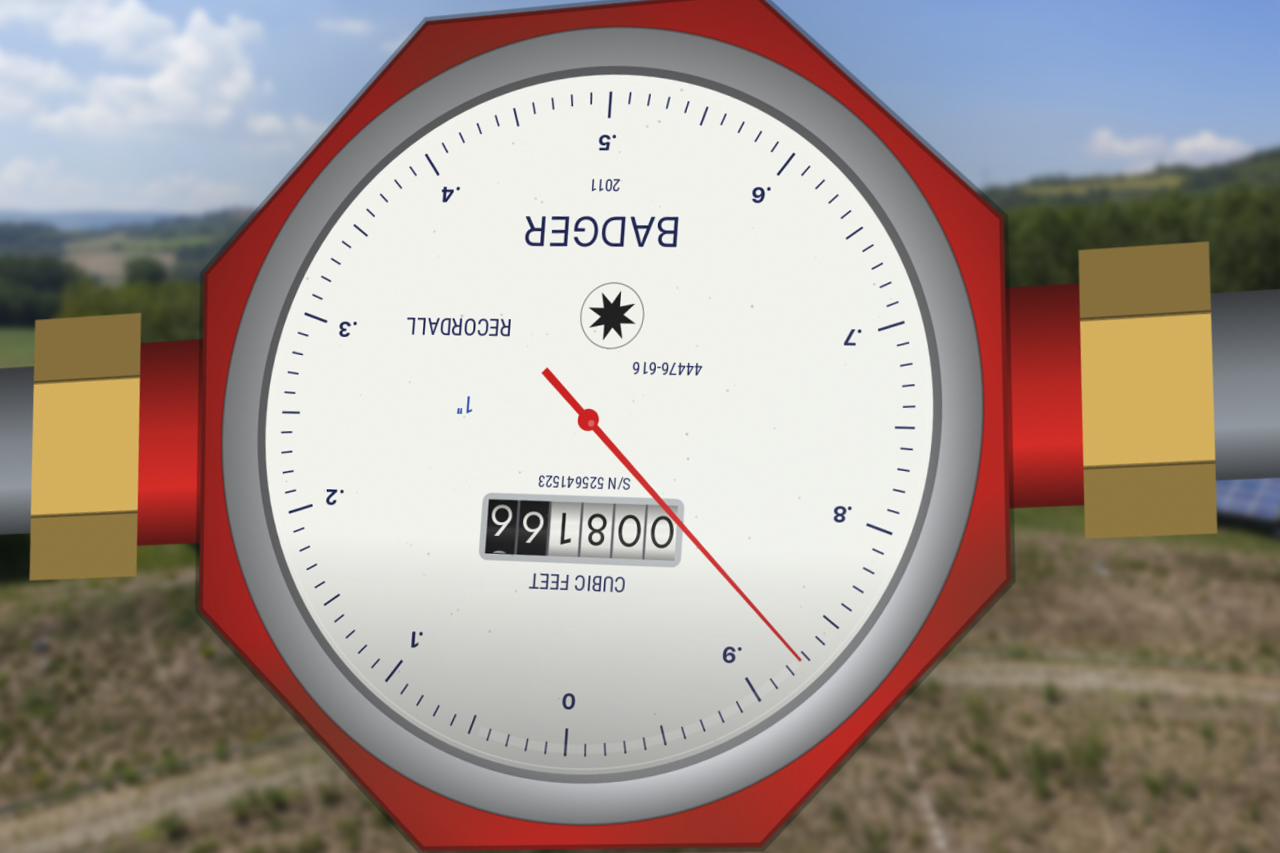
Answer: 8165.87,ft³
